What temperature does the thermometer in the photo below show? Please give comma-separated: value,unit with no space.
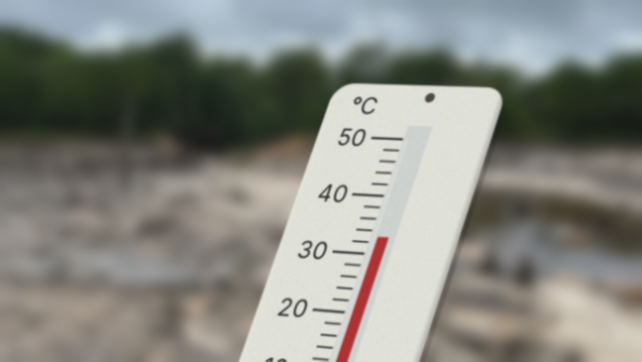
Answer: 33,°C
